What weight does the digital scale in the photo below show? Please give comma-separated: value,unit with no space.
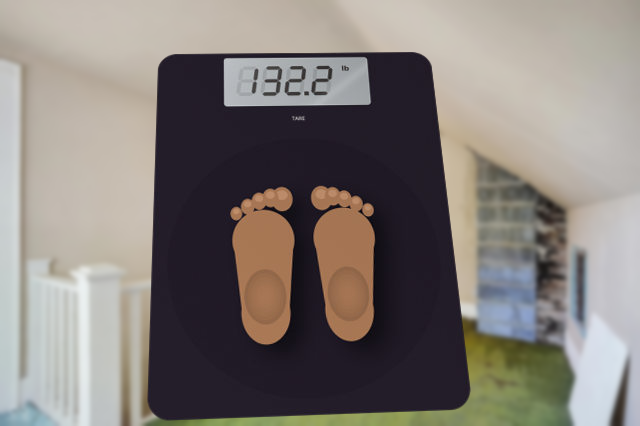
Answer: 132.2,lb
